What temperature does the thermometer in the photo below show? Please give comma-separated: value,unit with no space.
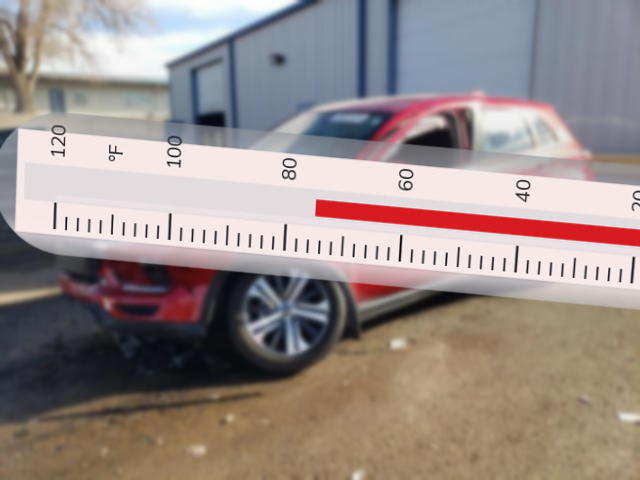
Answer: 75,°F
